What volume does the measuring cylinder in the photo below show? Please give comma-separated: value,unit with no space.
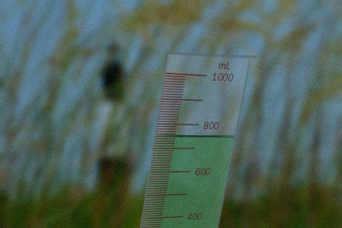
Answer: 750,mL
